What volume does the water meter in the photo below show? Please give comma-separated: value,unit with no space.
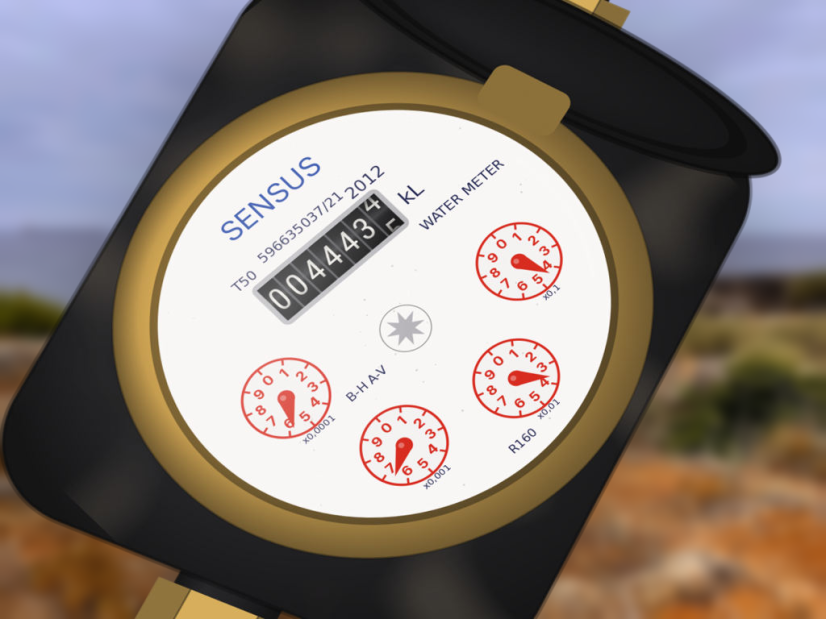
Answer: 44434.4365,kL
